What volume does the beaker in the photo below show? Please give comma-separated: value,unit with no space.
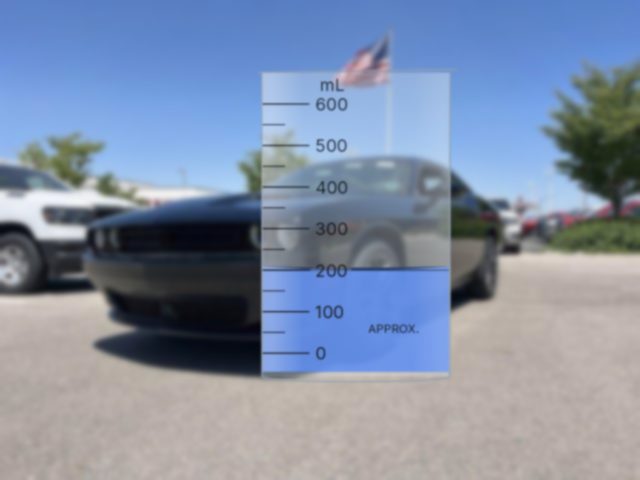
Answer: 200,mL
